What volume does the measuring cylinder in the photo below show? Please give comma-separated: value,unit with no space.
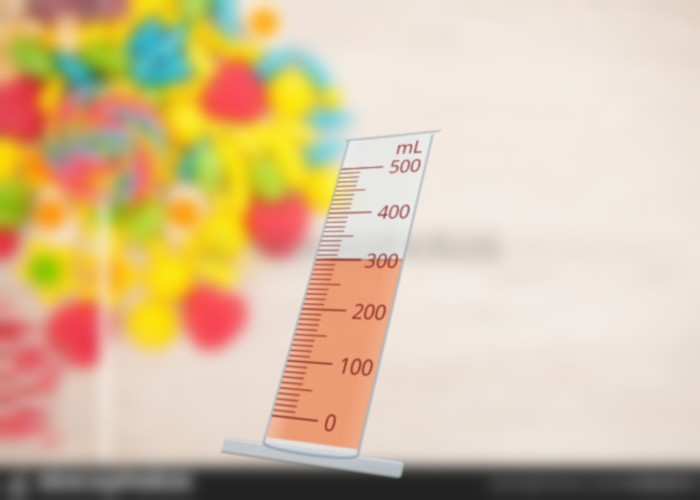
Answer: 300,mL
